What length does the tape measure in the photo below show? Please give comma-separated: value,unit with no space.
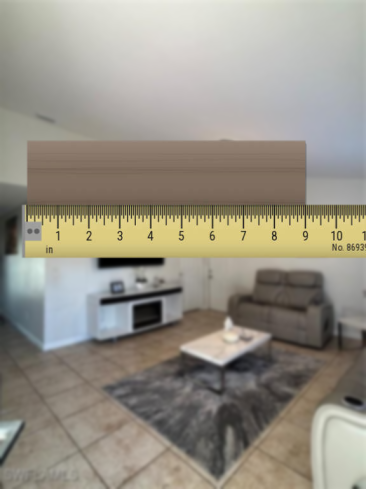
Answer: 9,in
